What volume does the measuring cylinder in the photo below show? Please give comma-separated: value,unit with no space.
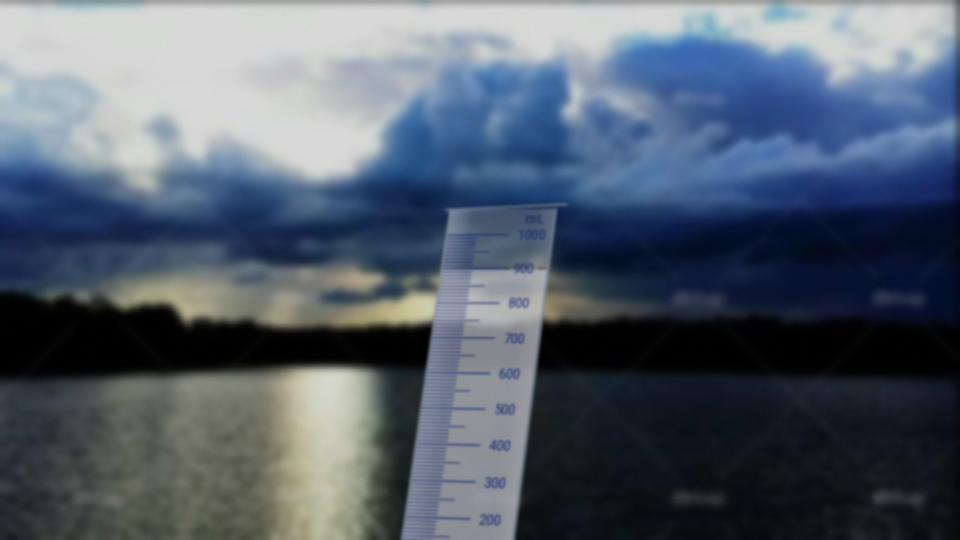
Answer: 900,mL
